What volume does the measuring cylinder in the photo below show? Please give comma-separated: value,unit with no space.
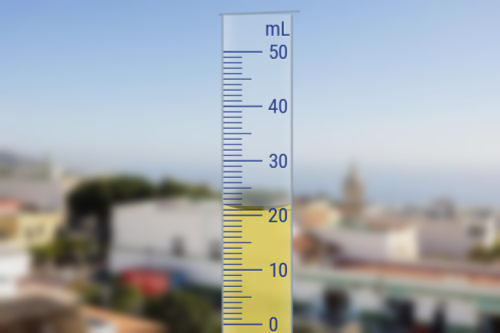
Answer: 21,mL
